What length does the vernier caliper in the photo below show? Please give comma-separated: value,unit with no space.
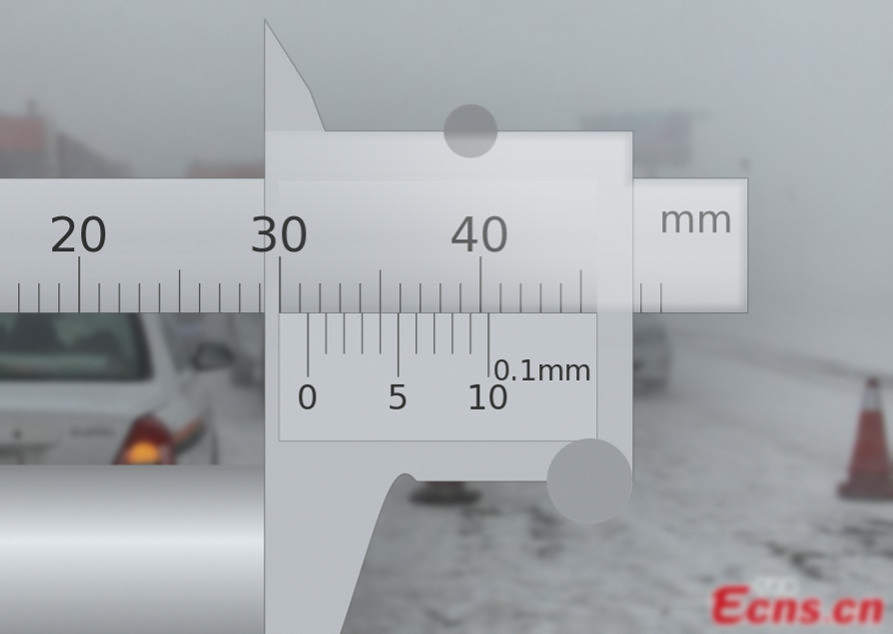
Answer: 31.4,mm
